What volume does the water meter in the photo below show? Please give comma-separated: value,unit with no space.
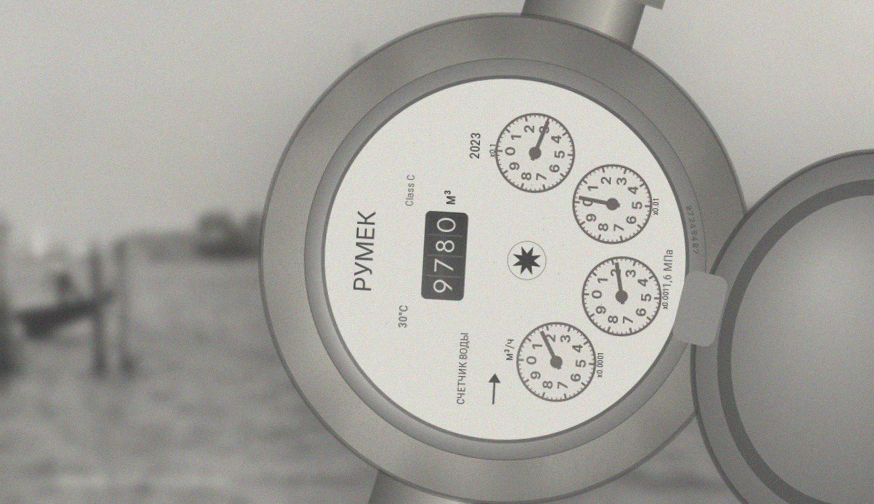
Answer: 9780.3021,m³
